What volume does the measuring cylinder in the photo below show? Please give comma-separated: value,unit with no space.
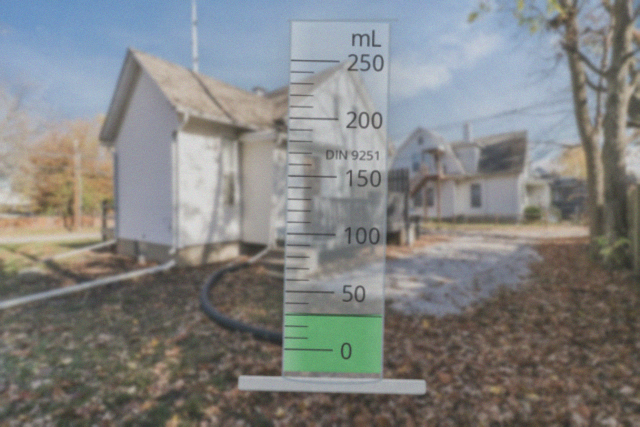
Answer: 30,mL
